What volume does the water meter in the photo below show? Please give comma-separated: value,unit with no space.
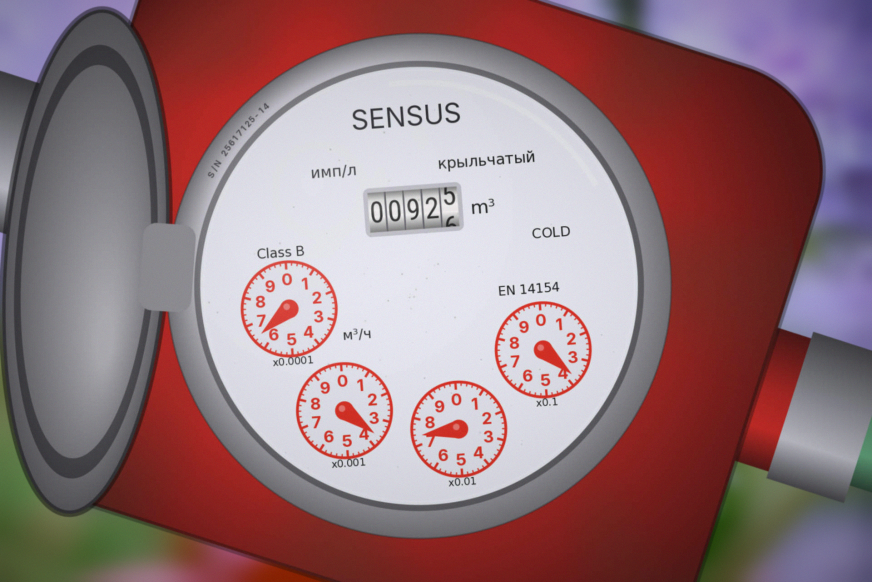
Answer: 925.3736,m³
